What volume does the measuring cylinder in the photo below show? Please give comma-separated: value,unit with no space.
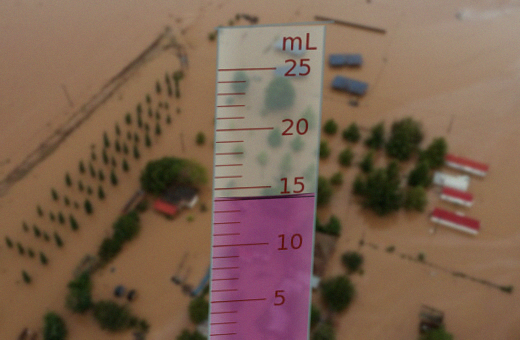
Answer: 14,mL
